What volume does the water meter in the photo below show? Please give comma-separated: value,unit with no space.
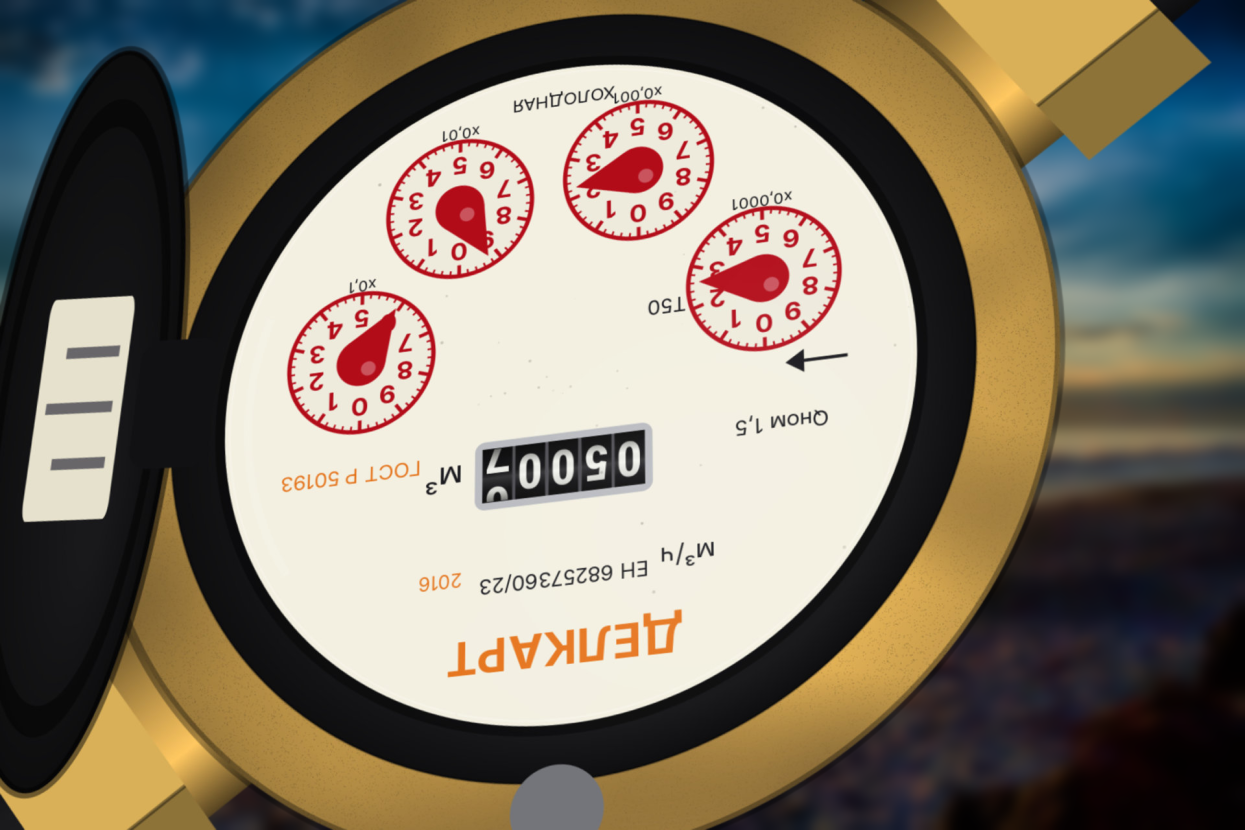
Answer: 5006.5922,m³
